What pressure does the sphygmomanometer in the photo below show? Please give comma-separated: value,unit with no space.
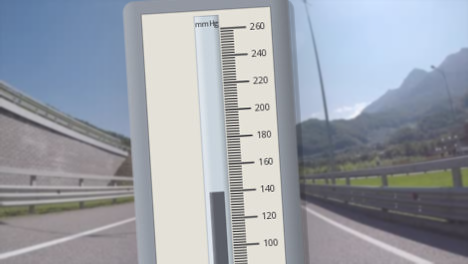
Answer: 140,mmHg
